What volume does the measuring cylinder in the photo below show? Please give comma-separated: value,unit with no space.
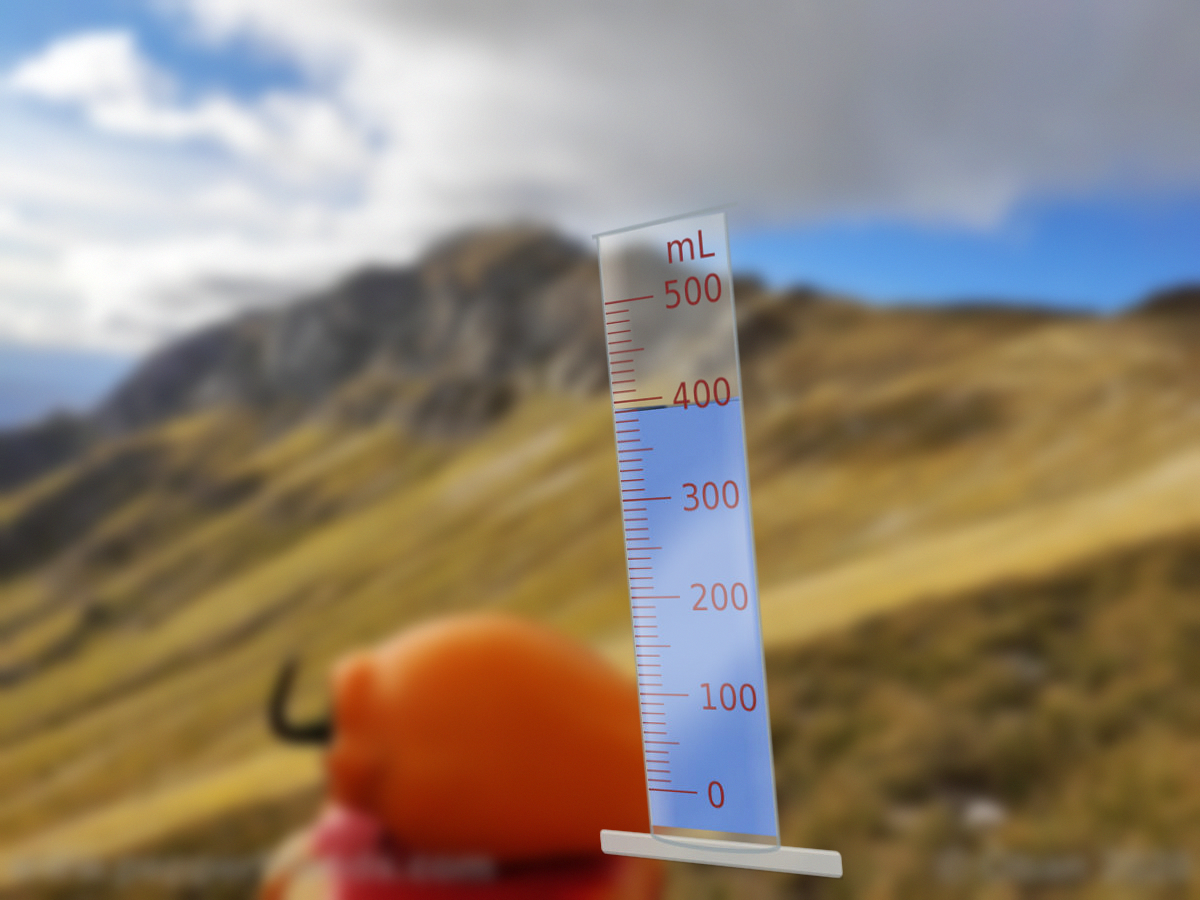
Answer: 390,mL
